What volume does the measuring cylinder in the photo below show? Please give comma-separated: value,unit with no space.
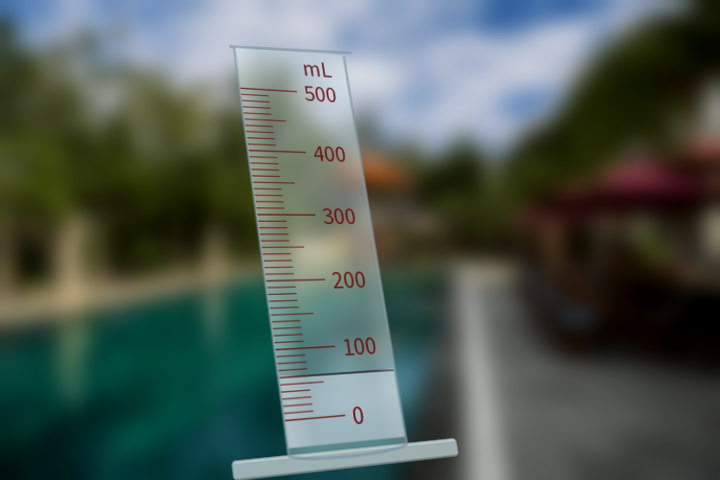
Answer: 60,mL
